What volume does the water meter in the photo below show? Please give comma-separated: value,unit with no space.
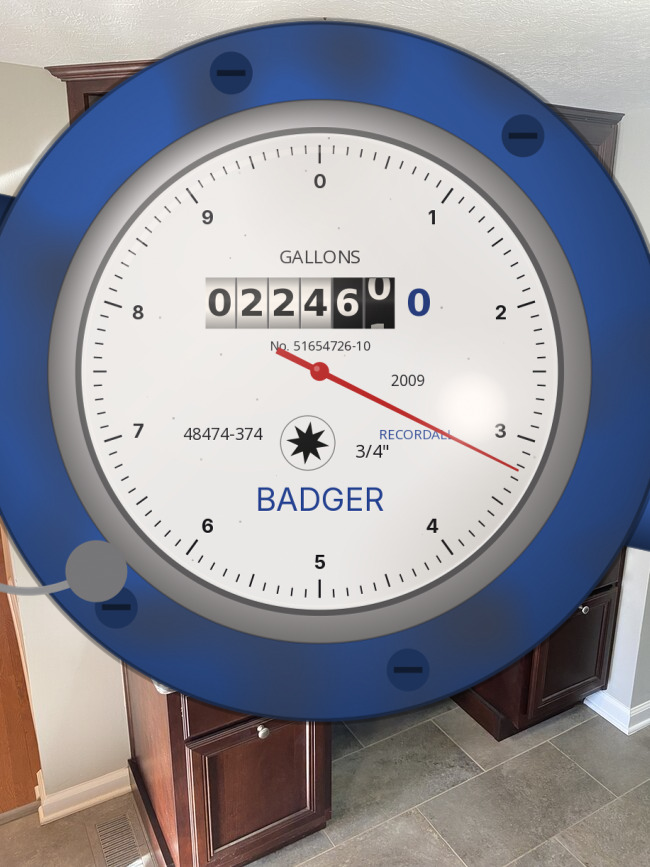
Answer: 224603.2,gal
